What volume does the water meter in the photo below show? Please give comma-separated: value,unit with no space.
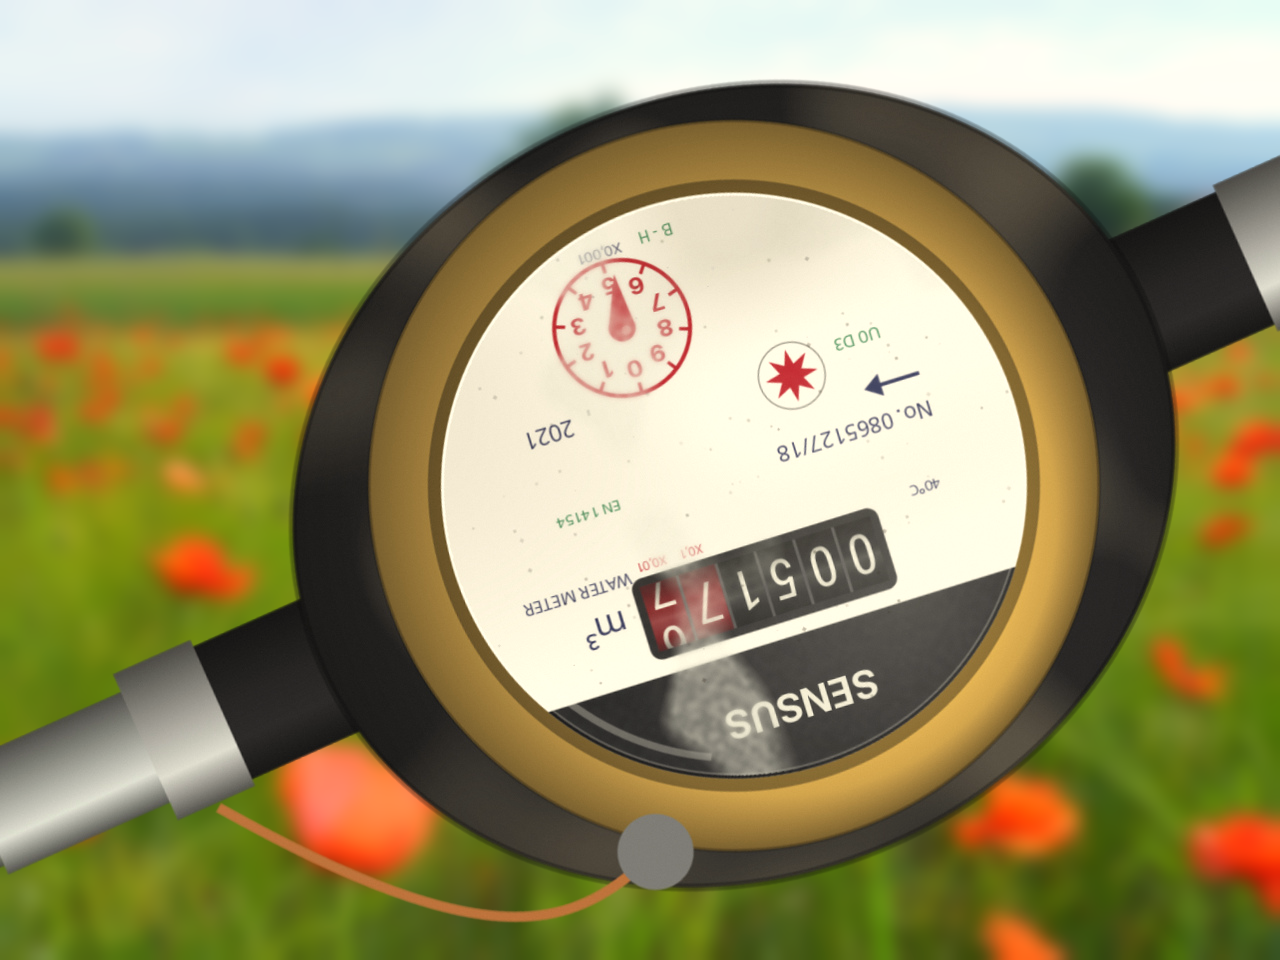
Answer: 51.765,m³
